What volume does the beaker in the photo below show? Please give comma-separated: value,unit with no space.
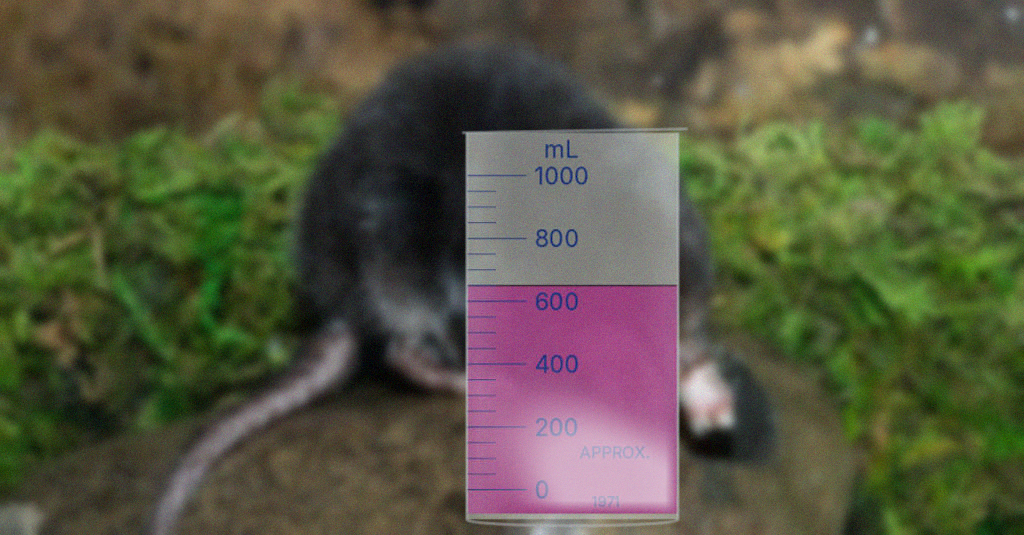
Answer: 650,mL
